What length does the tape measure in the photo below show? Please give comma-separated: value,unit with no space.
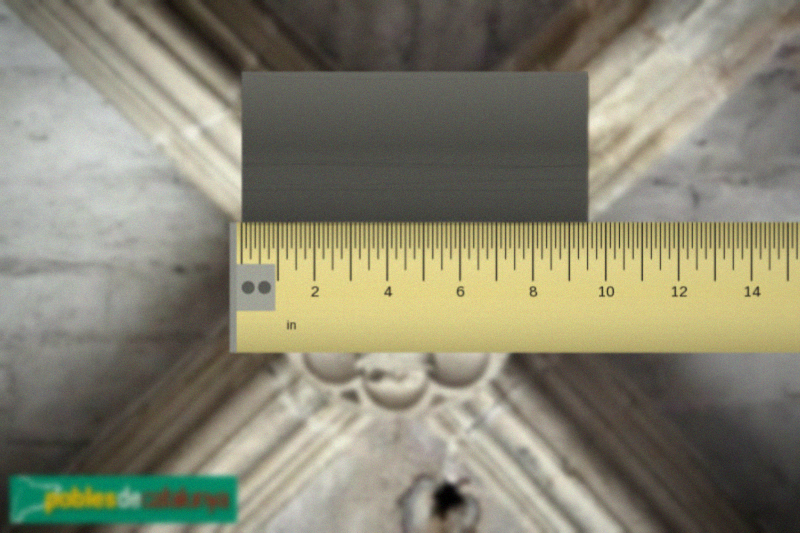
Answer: 9.5,in
